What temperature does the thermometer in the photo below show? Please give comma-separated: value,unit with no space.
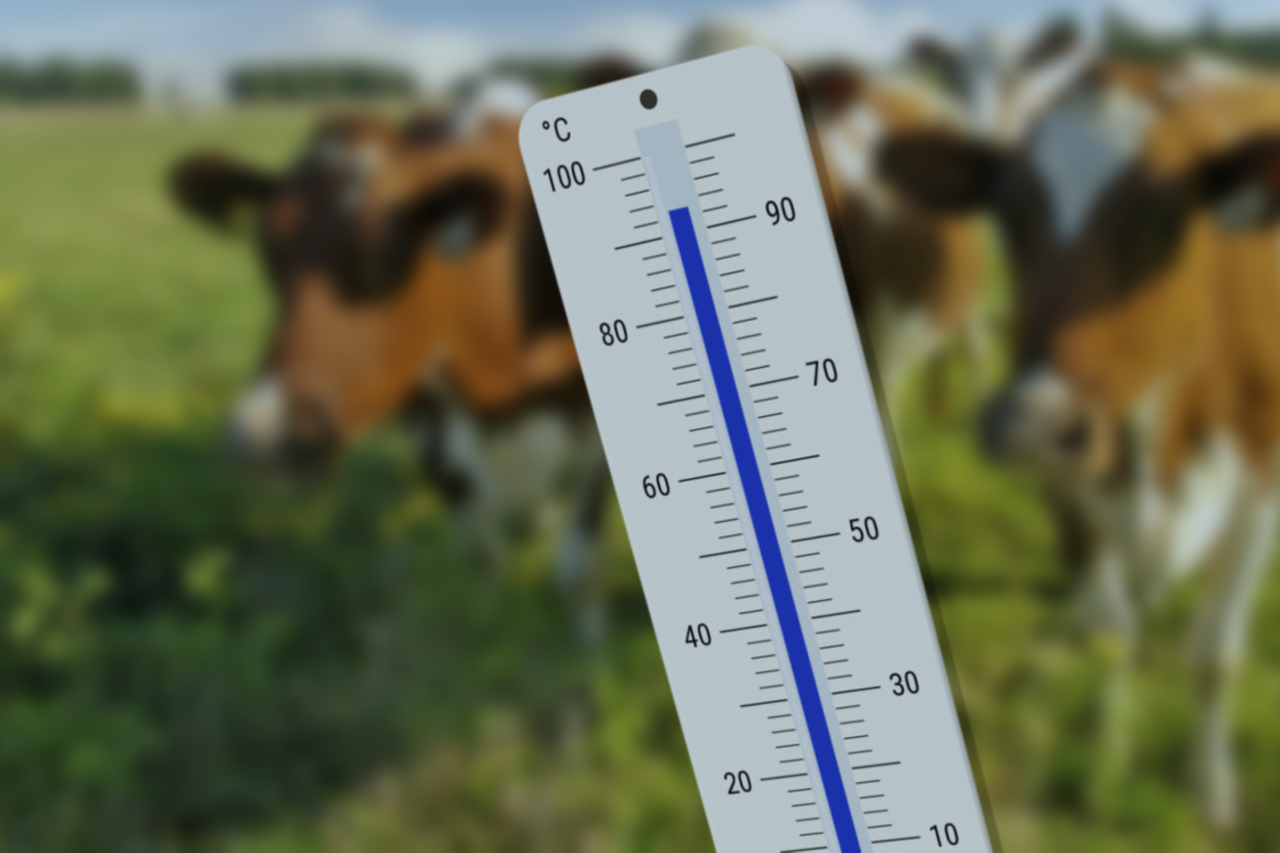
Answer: 93,°C
